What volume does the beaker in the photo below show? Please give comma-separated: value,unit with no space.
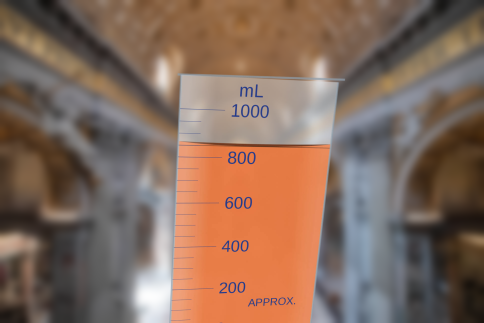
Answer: 850,mL
